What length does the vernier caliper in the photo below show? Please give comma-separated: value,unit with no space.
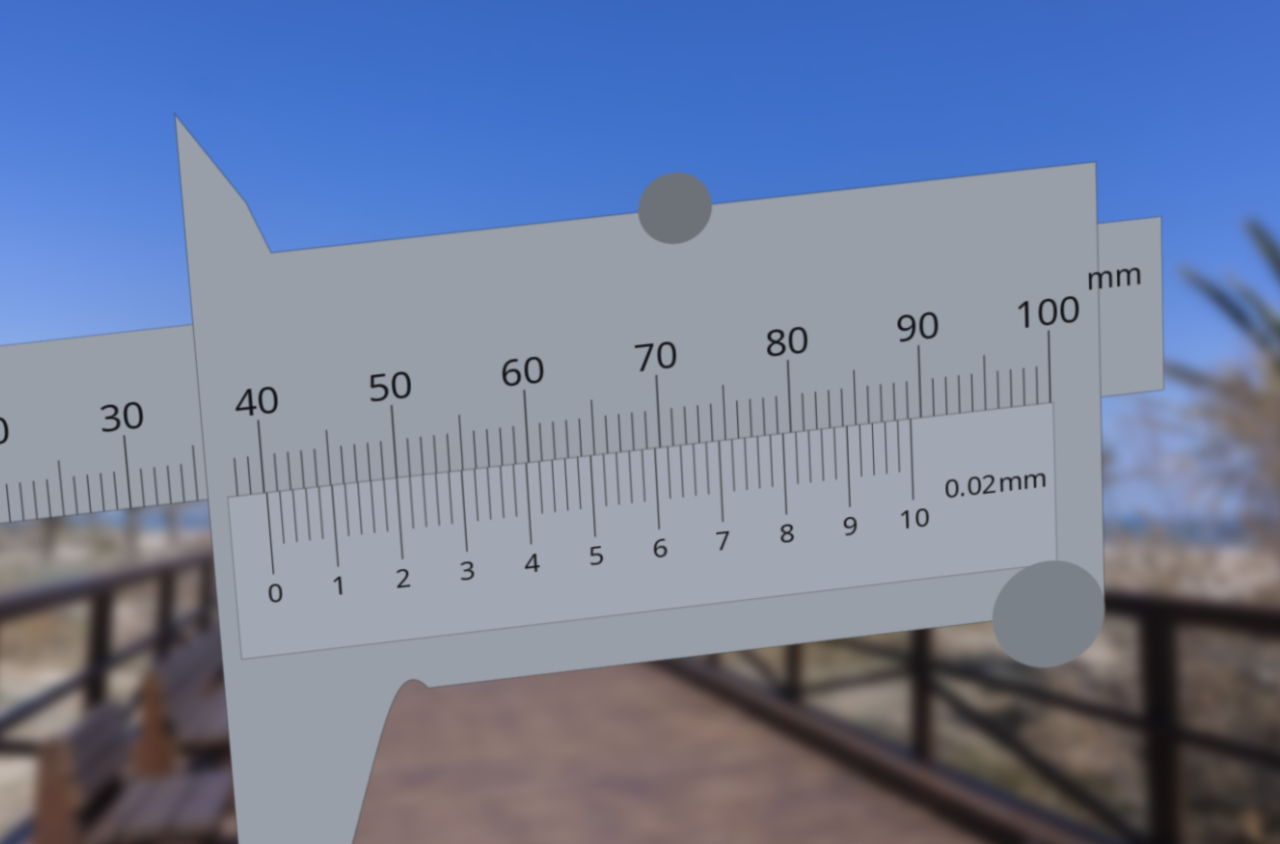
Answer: 40.2,mm
